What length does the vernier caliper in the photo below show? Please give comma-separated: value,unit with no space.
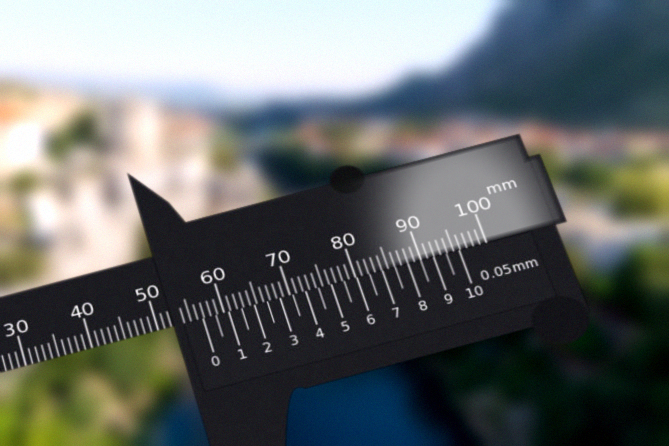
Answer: 56.8,mm
